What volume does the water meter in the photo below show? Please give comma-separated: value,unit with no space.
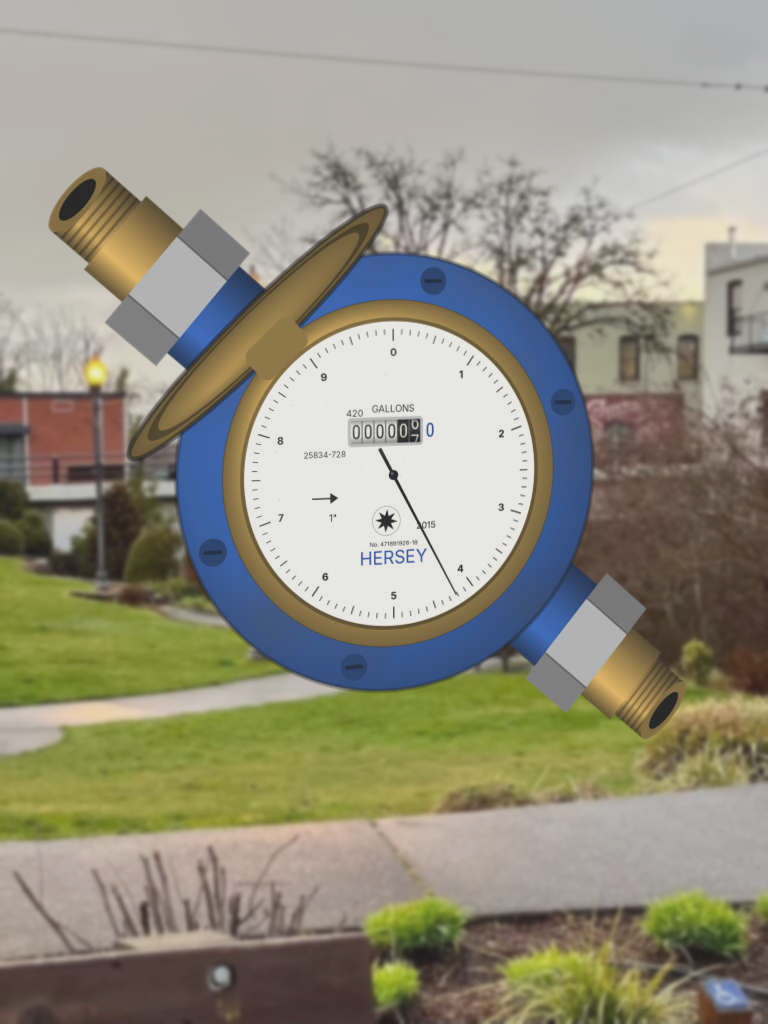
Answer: 64.2,gal
